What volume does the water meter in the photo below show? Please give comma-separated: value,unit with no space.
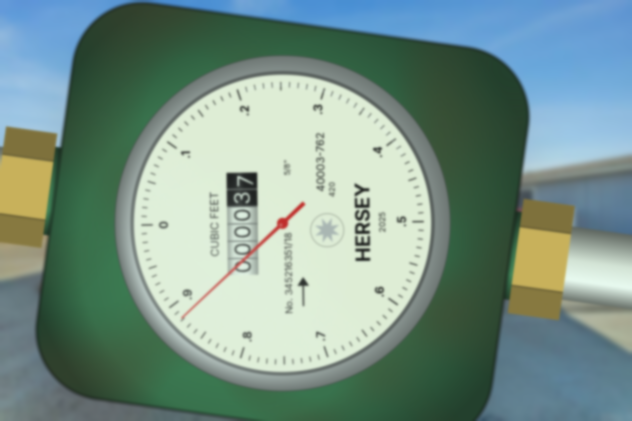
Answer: 36.88,ft³
